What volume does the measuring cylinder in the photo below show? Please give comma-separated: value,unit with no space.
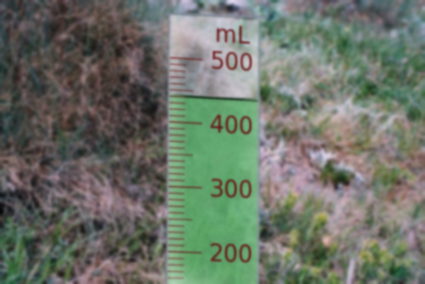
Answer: 440,mL
